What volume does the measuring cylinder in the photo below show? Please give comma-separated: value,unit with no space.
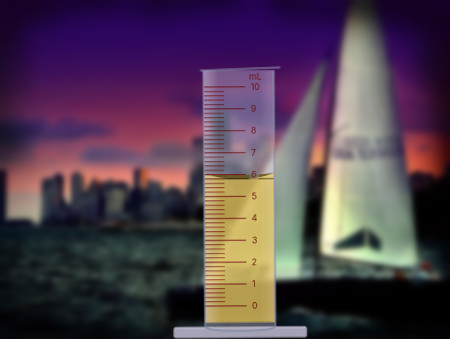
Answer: 5.8,mL
